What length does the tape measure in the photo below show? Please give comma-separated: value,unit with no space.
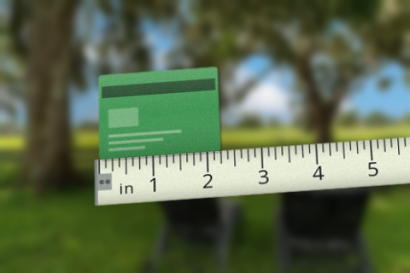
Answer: 2.25,in
